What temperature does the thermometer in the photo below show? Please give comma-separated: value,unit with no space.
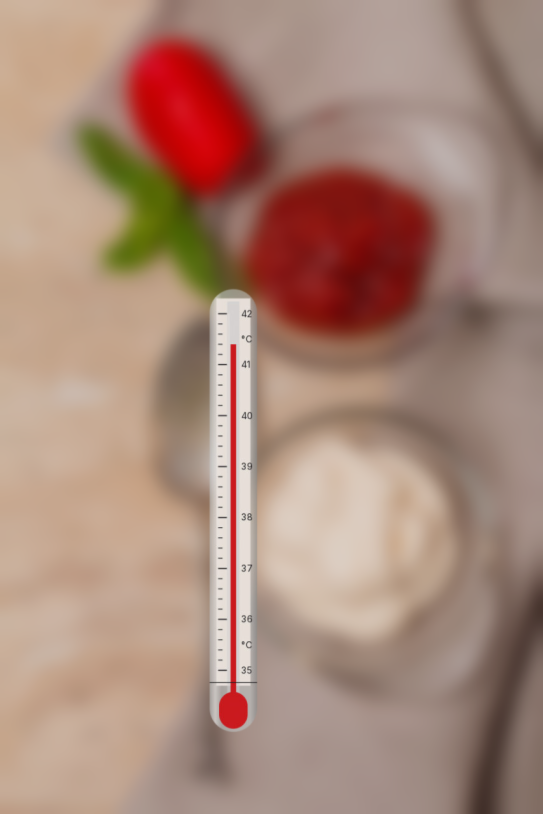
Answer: 41.4,°C
